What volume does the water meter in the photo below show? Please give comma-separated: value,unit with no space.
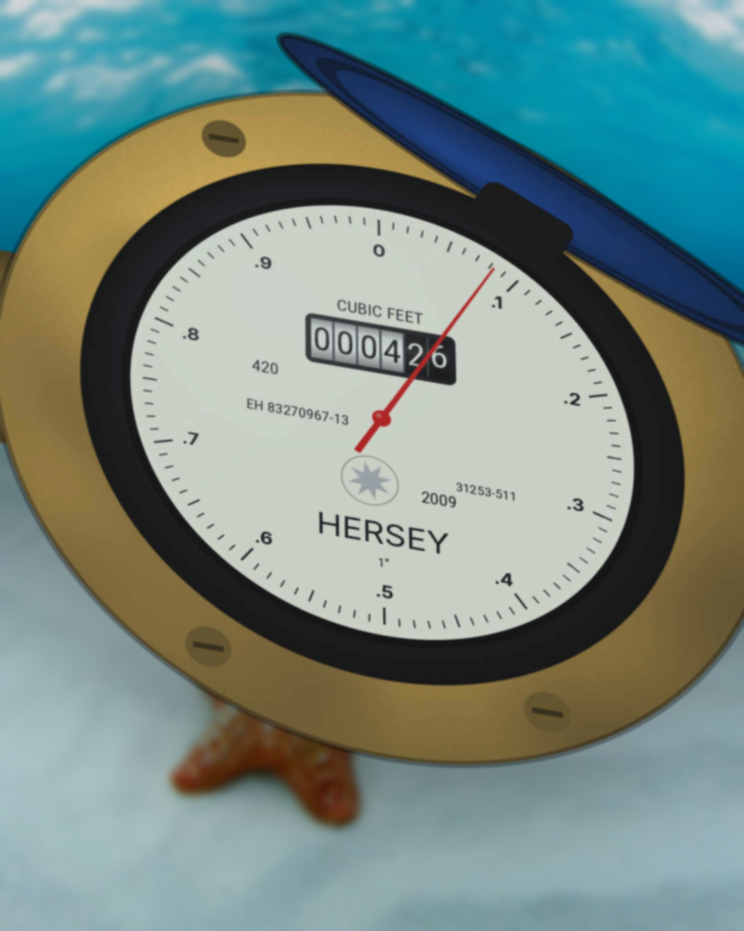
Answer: 426.08,ft³
